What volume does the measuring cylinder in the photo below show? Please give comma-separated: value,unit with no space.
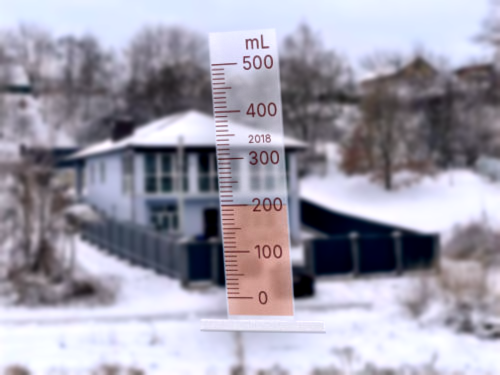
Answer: 200,mL
